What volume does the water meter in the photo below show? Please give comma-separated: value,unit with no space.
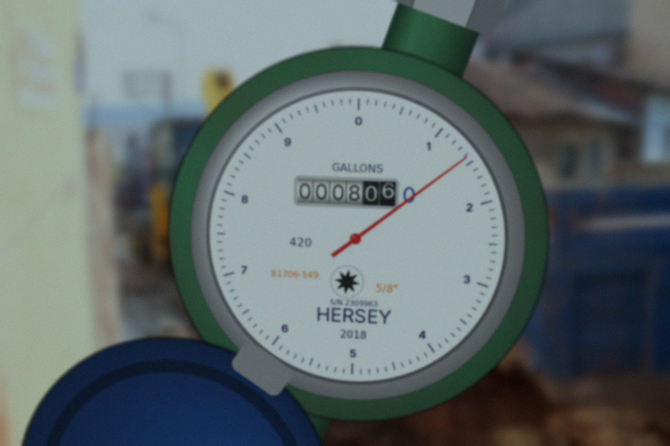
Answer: 8061.4,gal
